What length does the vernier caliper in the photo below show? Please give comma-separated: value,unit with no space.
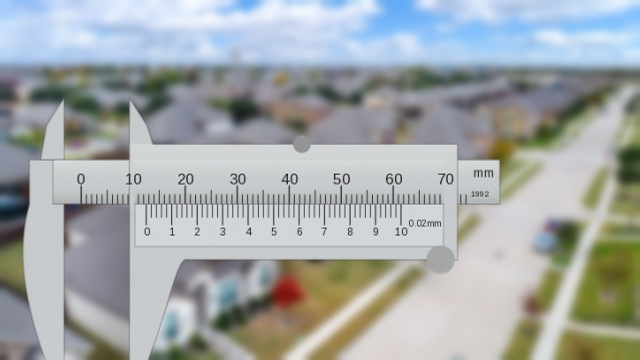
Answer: 12.5,mm
